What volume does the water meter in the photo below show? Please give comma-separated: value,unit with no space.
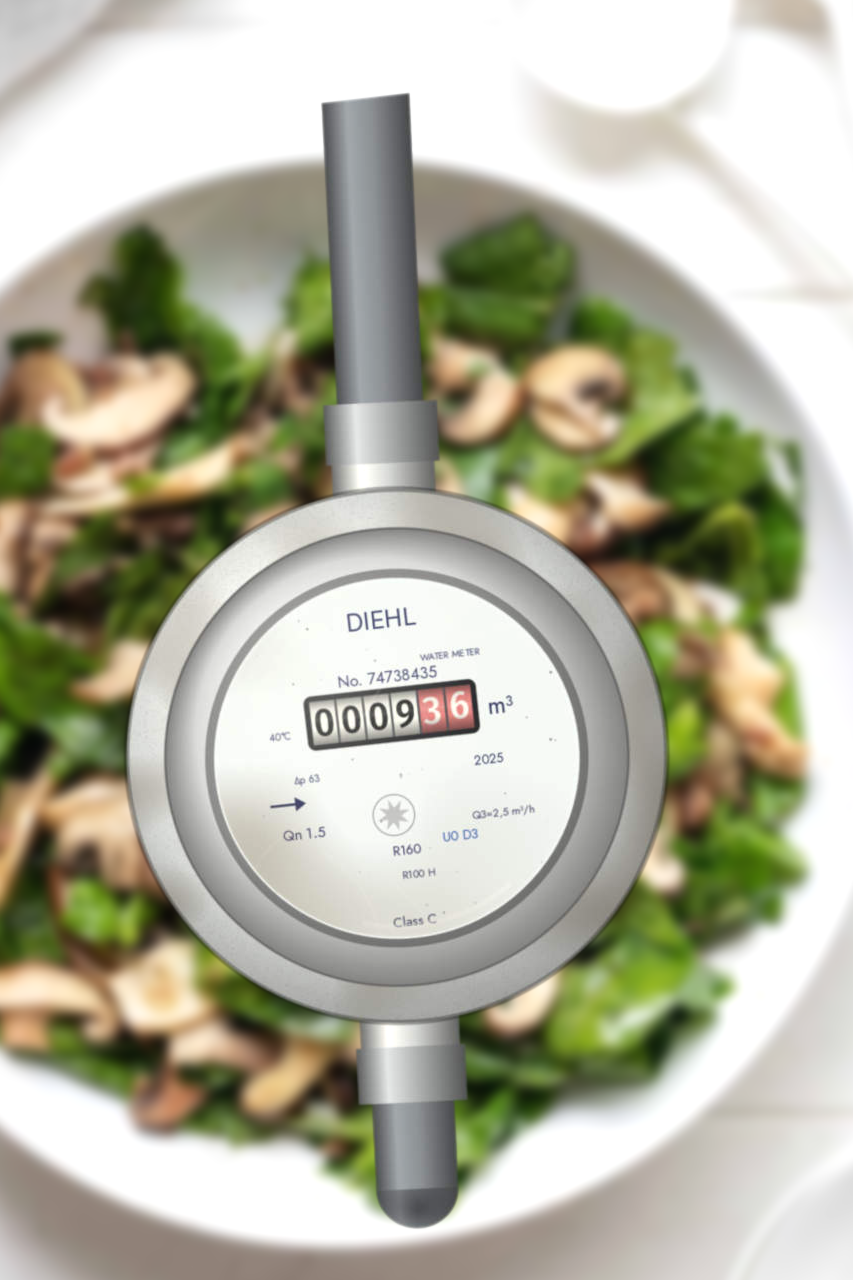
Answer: 9.36,m³
